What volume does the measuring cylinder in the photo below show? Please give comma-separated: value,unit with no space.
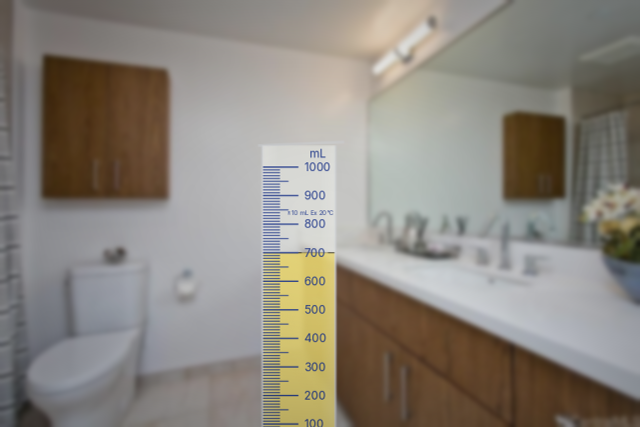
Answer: 700,mL
